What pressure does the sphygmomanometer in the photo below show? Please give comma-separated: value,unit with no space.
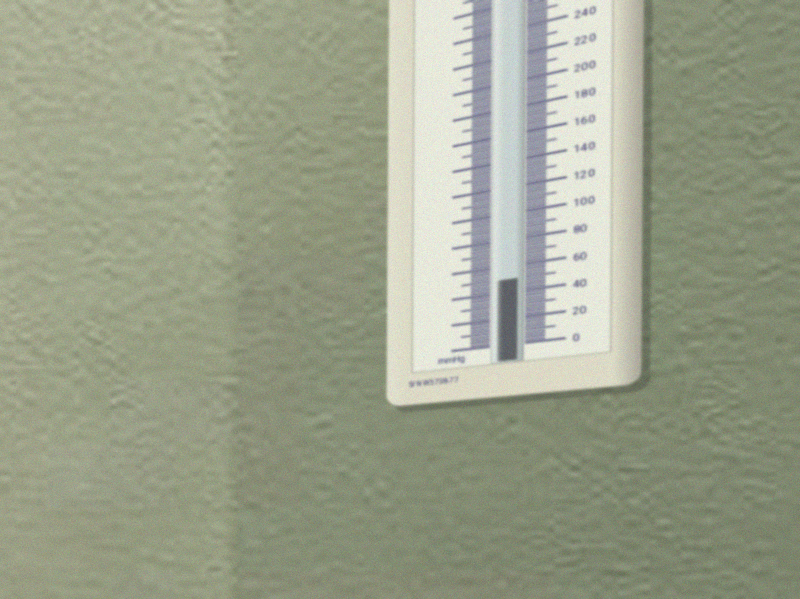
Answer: 50,mmHg
